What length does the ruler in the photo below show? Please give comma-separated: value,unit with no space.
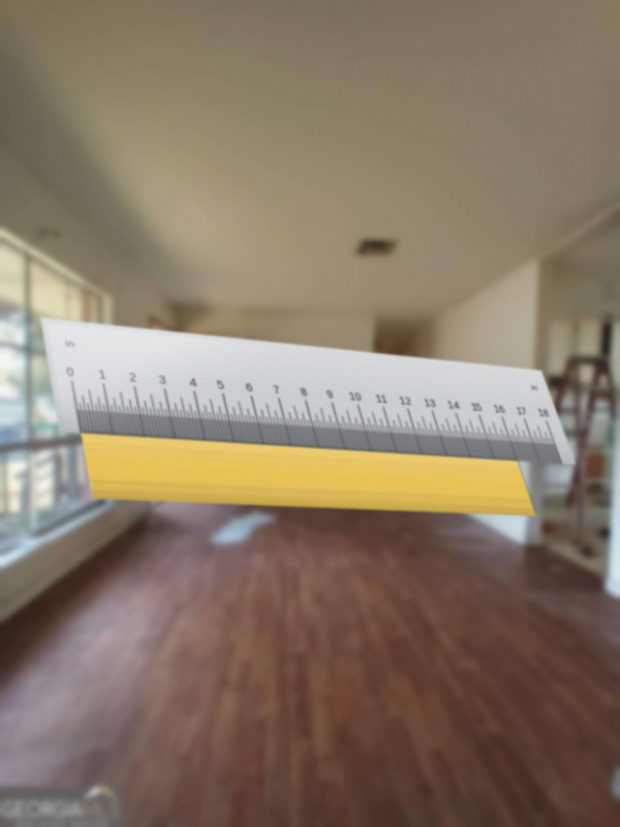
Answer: 16,in
